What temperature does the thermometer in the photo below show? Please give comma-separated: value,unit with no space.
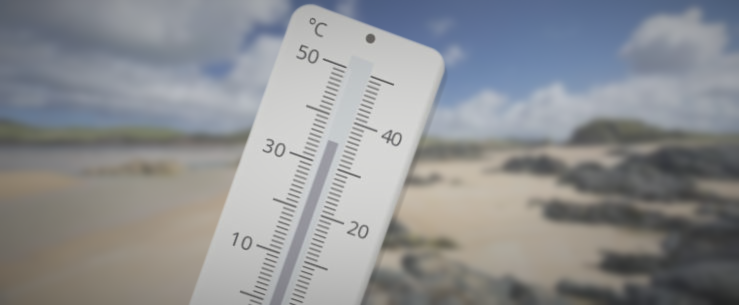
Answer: 35,°C
